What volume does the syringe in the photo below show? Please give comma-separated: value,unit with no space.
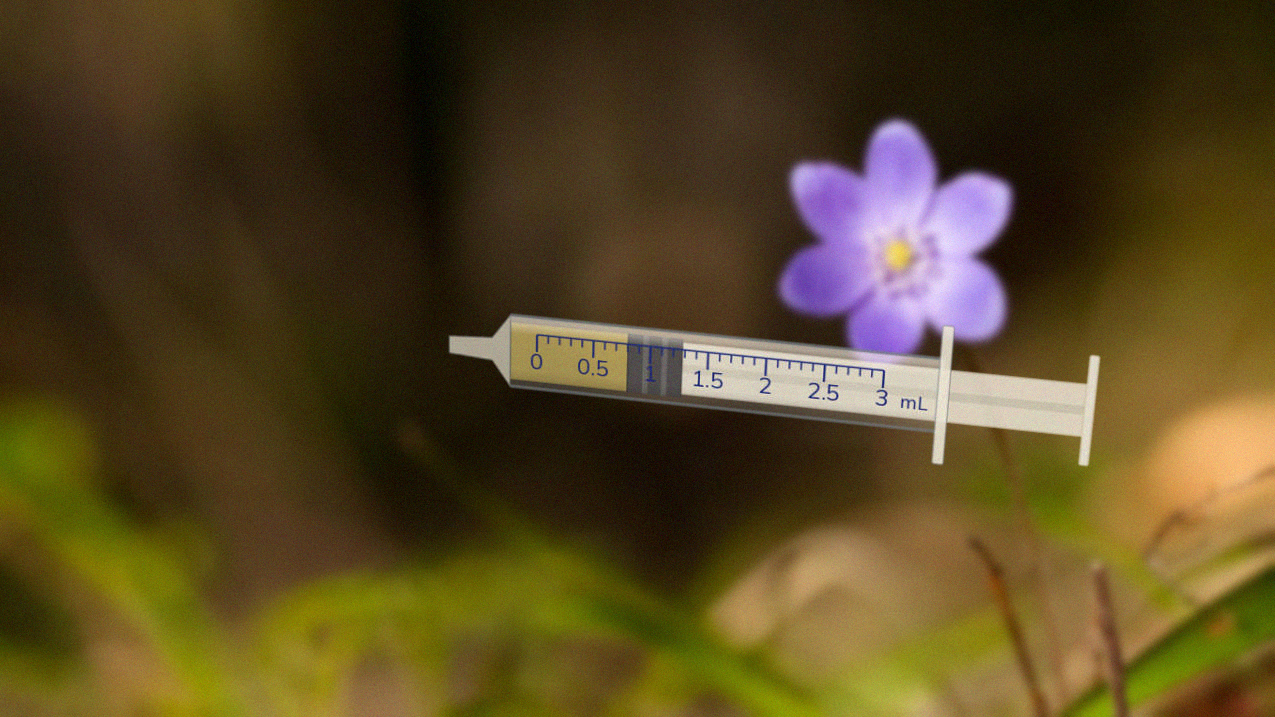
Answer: 0.8,mL
